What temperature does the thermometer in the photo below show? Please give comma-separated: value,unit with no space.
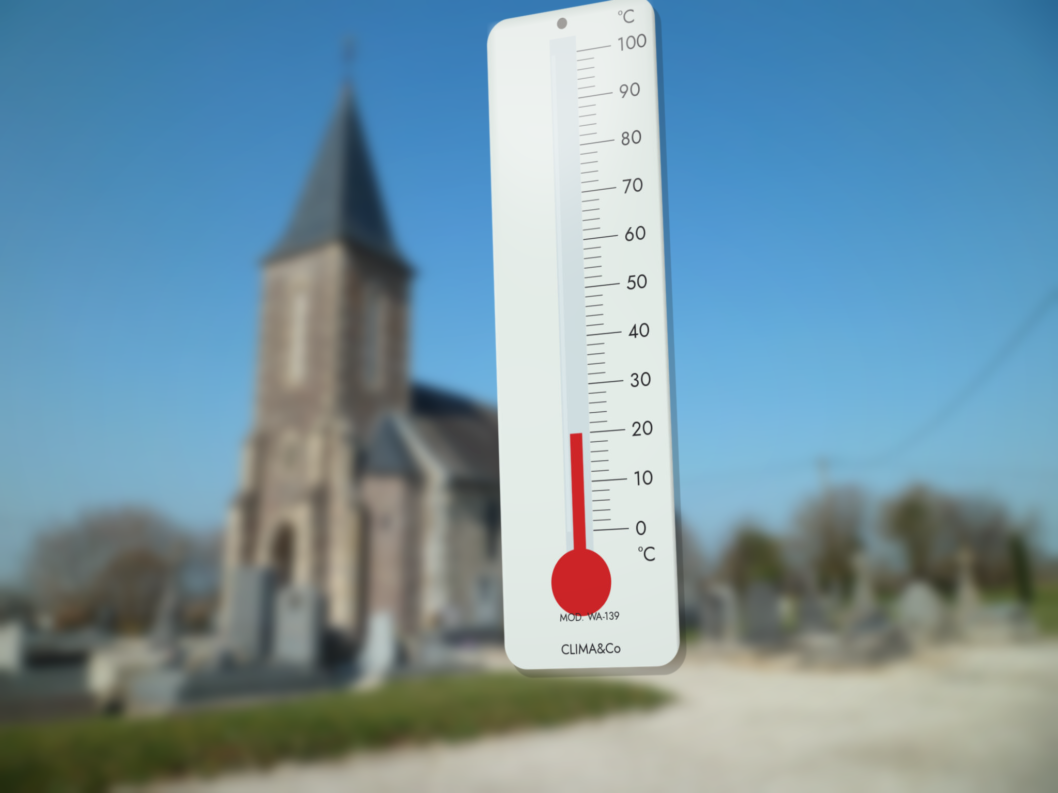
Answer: 20,°C
